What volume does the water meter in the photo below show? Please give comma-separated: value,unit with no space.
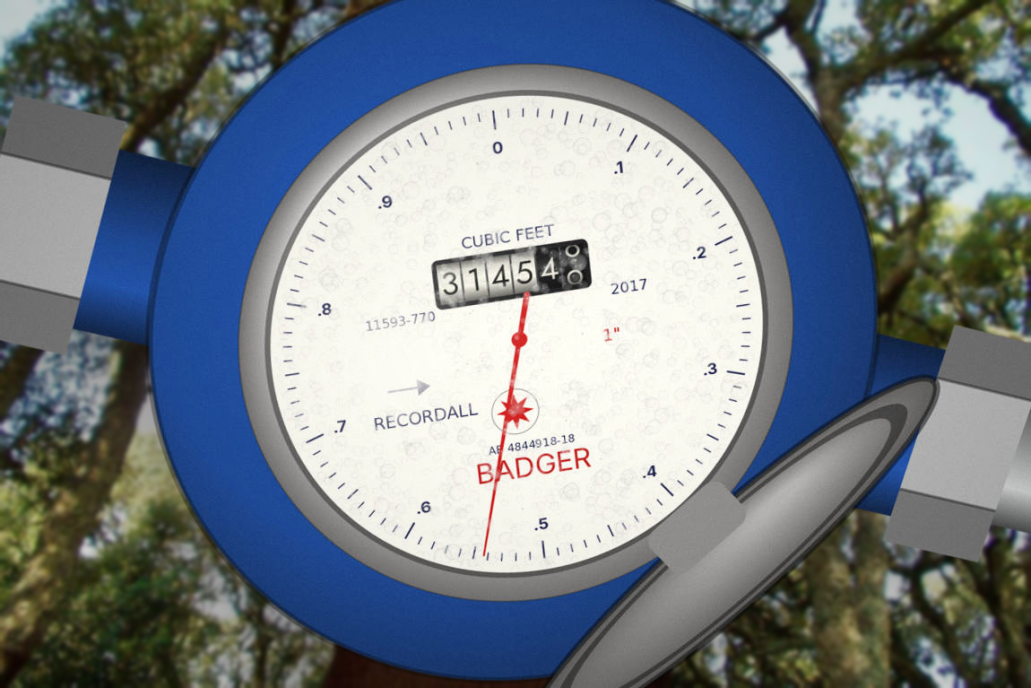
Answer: 314548.54,ft³
